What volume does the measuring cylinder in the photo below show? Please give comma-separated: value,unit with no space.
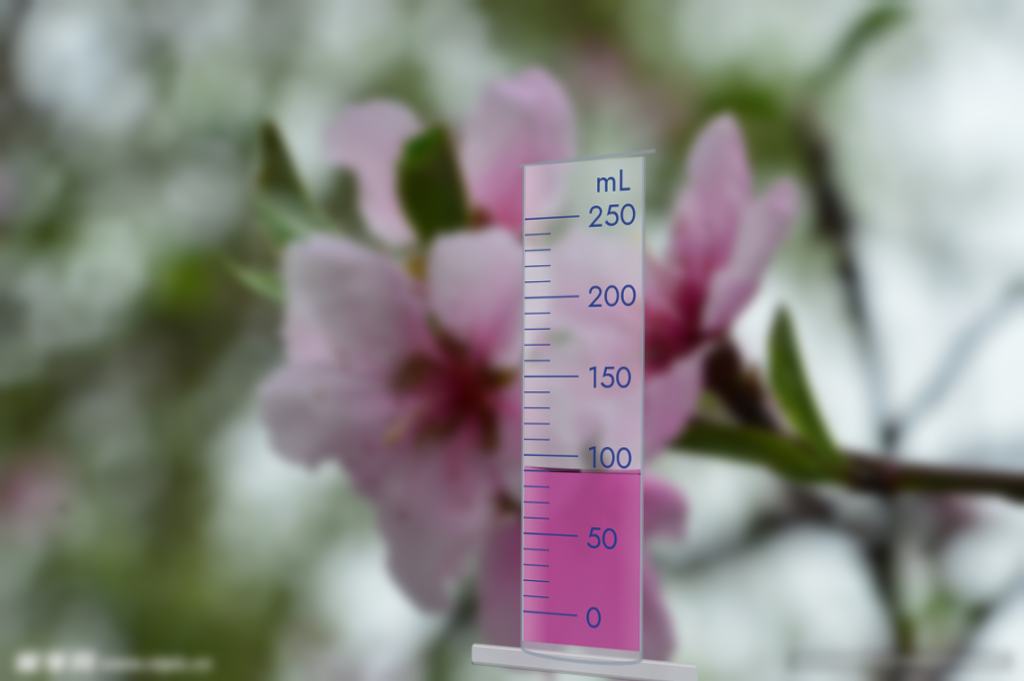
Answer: 90,mL
